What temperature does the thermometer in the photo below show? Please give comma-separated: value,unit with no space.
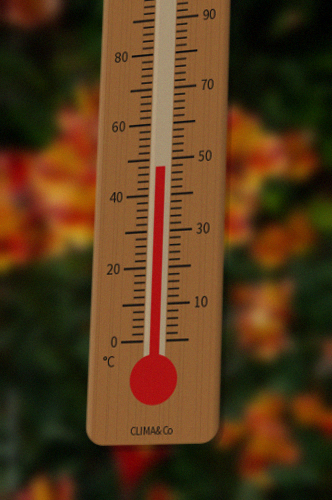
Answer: 48,°C
